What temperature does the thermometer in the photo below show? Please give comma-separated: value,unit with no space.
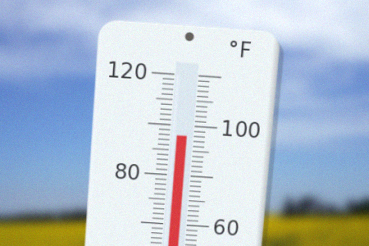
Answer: 96,°F
